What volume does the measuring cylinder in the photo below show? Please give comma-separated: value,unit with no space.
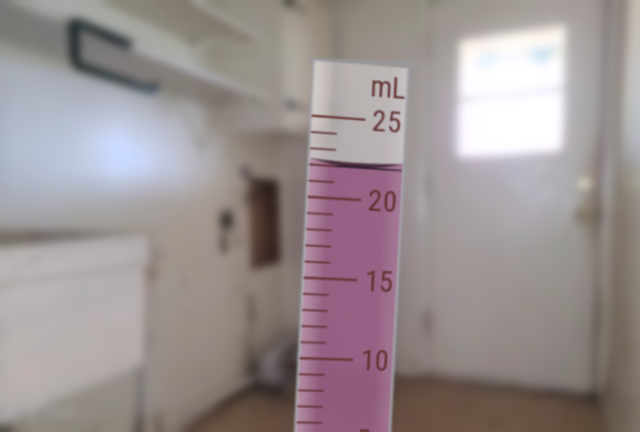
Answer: 22,mL
